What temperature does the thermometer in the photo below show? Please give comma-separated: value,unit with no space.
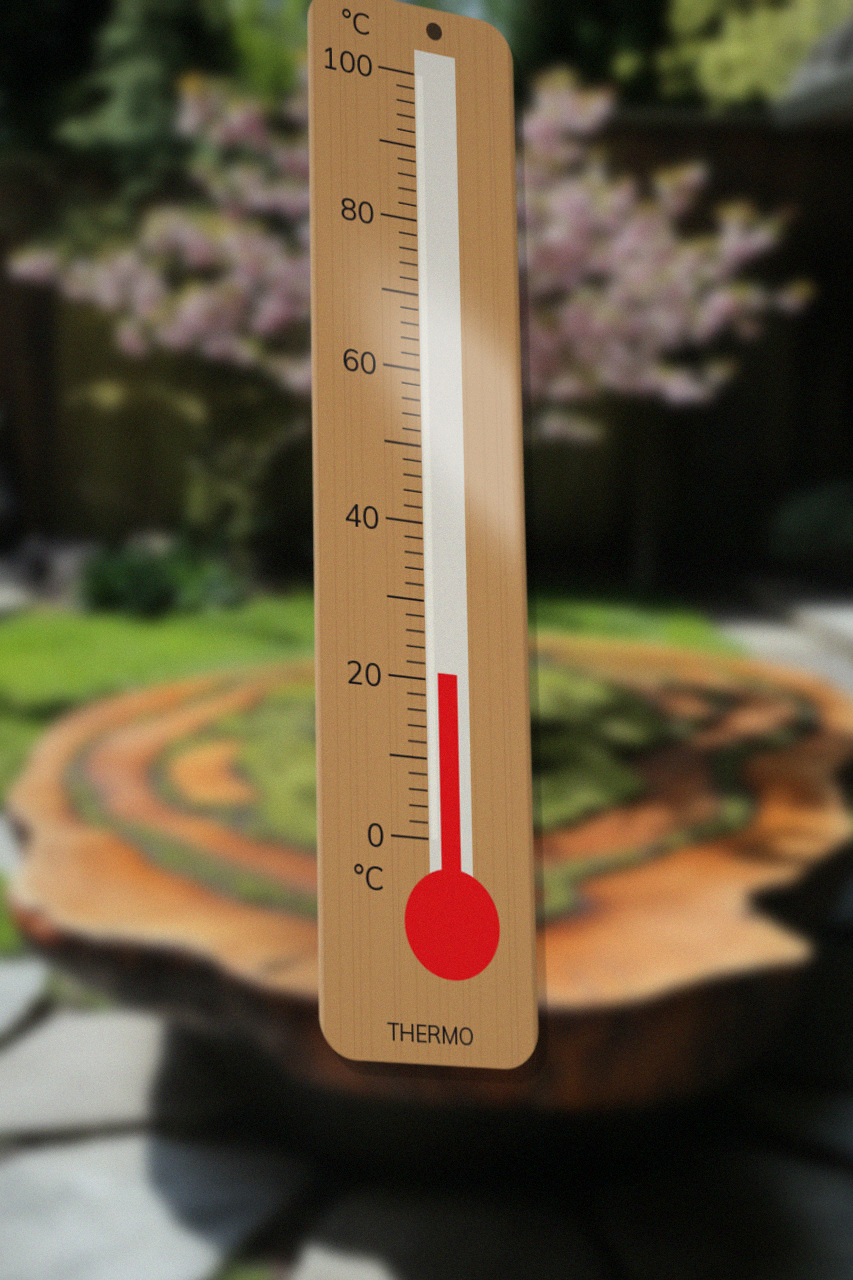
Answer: 21,°C
